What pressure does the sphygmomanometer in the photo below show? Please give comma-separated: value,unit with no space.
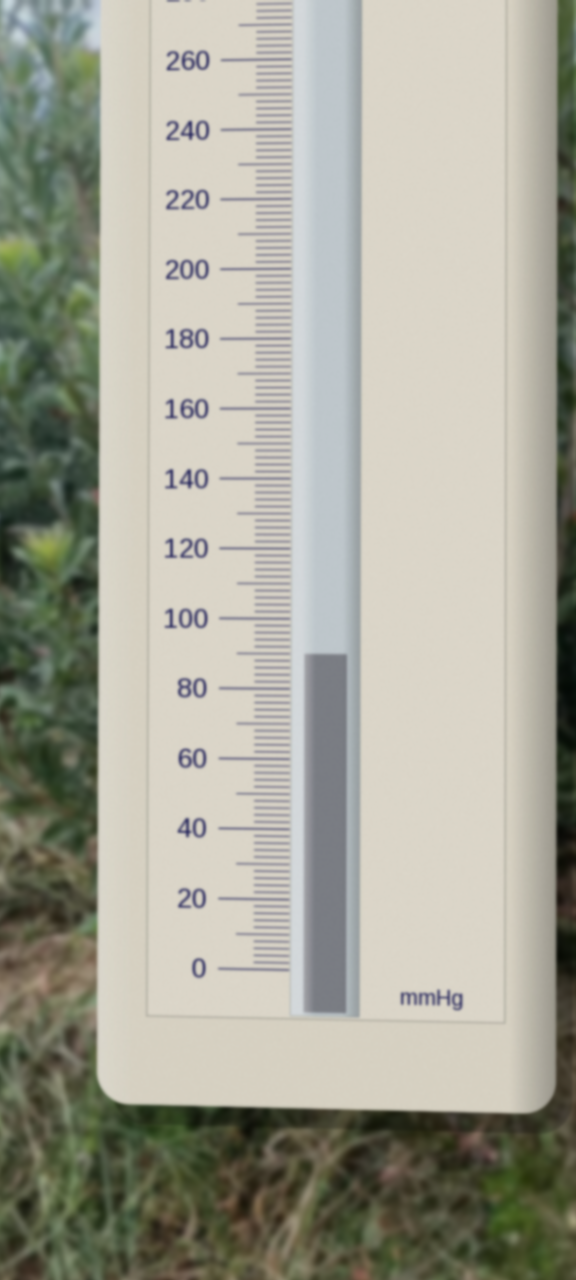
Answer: 90,mmHg
